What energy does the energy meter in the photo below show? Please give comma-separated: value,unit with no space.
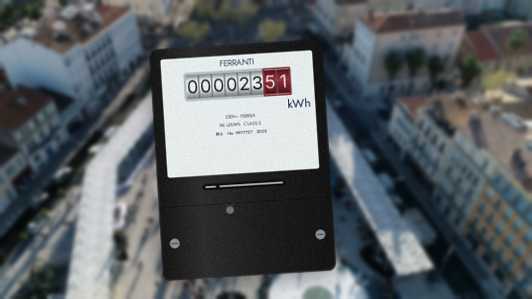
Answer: 23.51,kWh
